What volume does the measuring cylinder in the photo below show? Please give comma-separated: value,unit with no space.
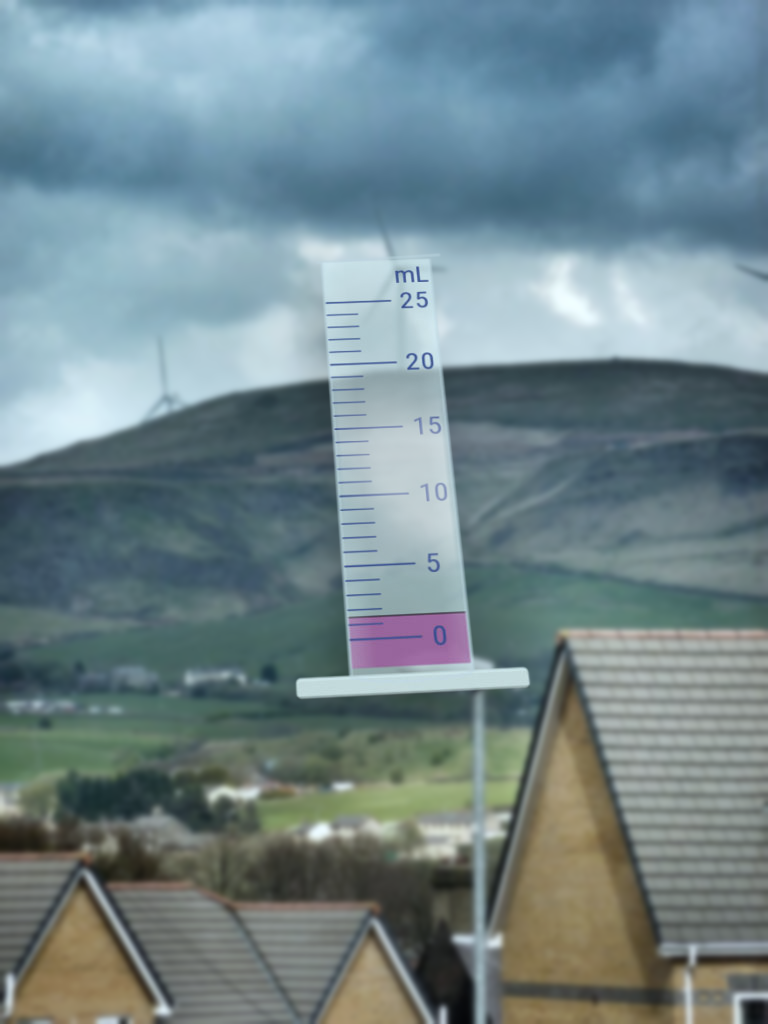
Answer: 1.5,mL
